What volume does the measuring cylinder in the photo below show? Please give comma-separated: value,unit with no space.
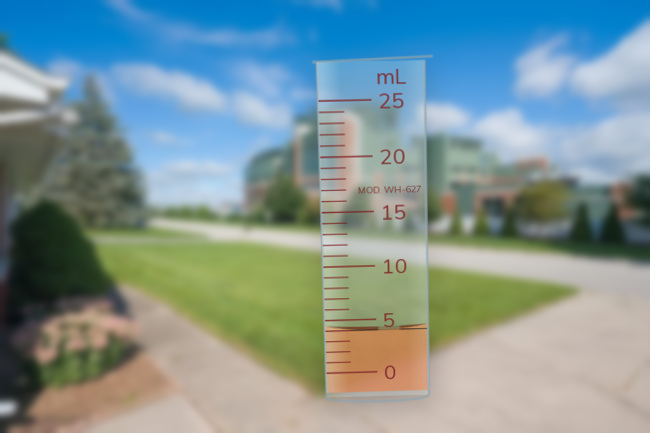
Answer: 4,mL
